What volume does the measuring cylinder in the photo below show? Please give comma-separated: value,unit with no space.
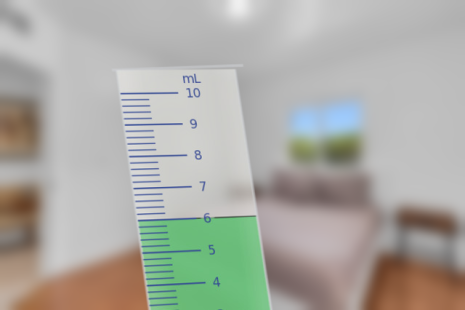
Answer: 6,mL
